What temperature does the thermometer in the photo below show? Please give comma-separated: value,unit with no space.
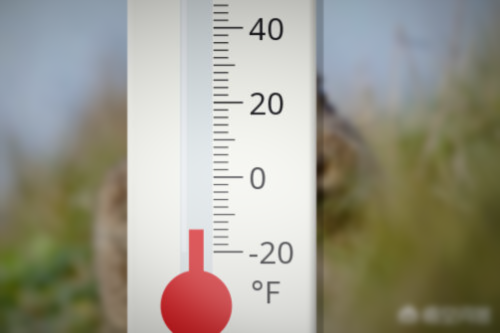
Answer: -14,°F
